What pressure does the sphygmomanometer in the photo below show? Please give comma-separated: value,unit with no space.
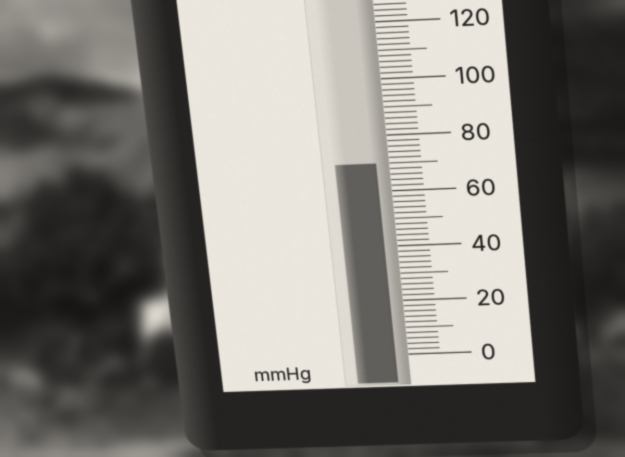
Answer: 70,mmHg
